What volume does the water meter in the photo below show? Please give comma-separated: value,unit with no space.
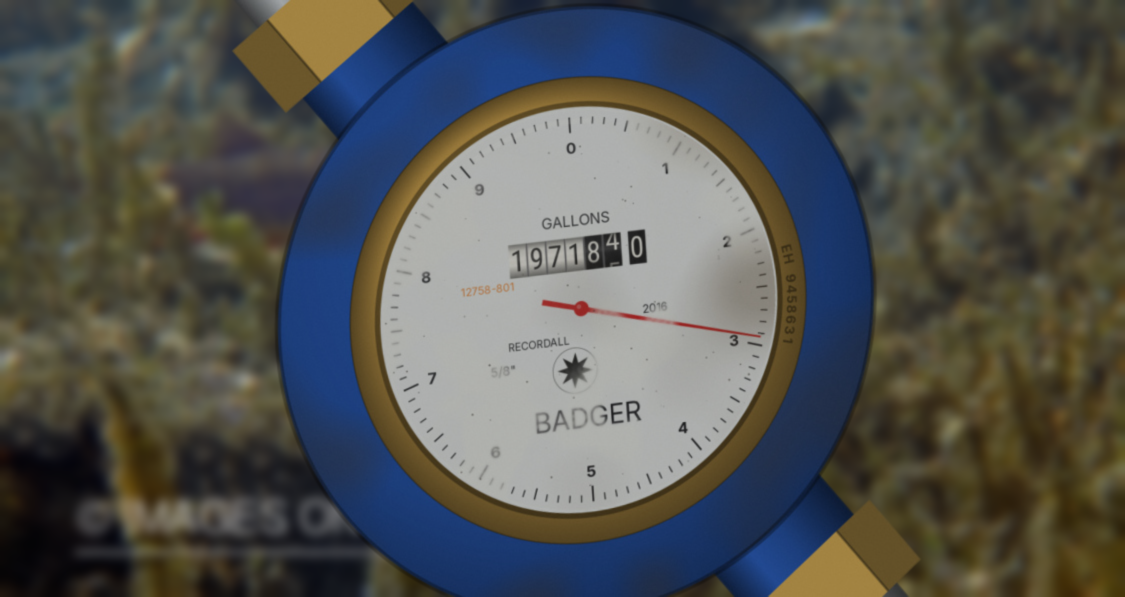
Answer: 1971842.9,gal
